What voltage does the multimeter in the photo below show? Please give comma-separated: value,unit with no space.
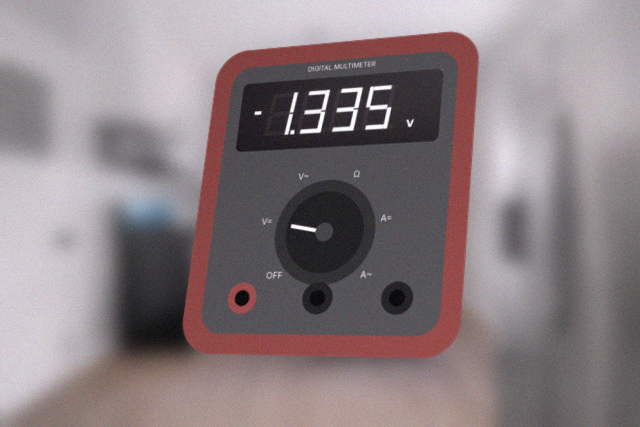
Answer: -1.335,V
